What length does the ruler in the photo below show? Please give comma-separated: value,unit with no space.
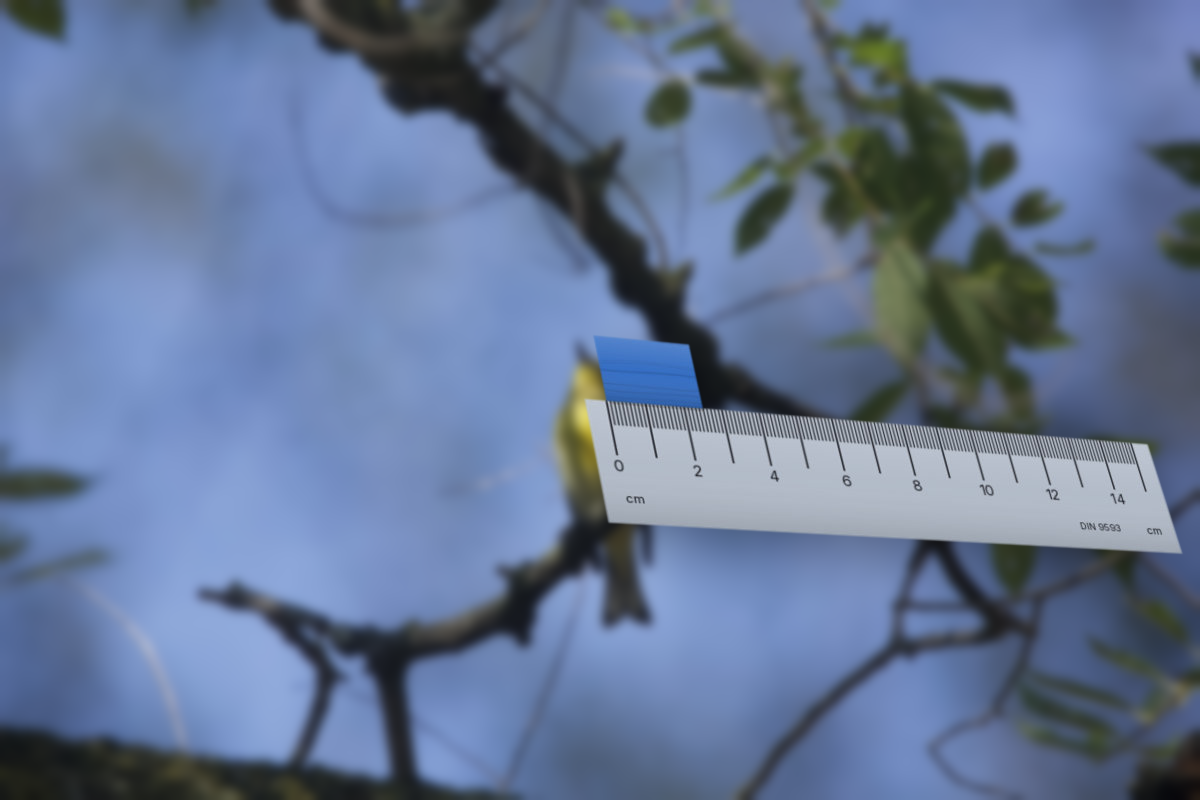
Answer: 2.5,cm
